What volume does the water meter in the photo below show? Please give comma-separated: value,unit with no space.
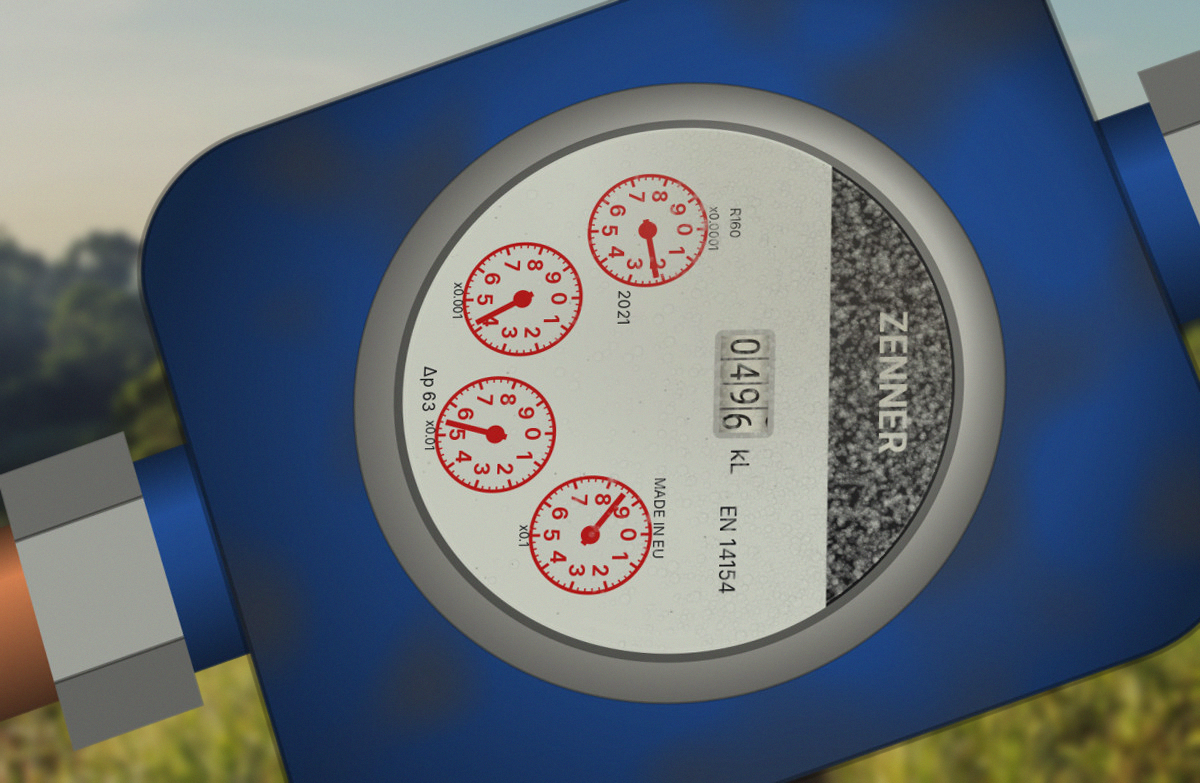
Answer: 495.8542,kL
